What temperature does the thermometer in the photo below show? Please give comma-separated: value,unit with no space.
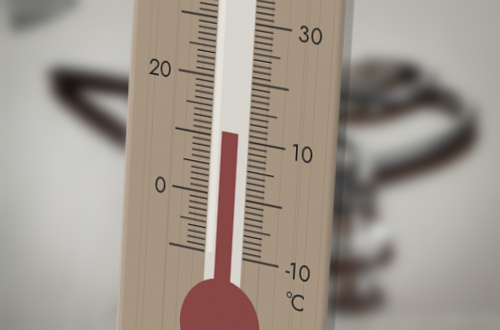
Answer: 11,°C
